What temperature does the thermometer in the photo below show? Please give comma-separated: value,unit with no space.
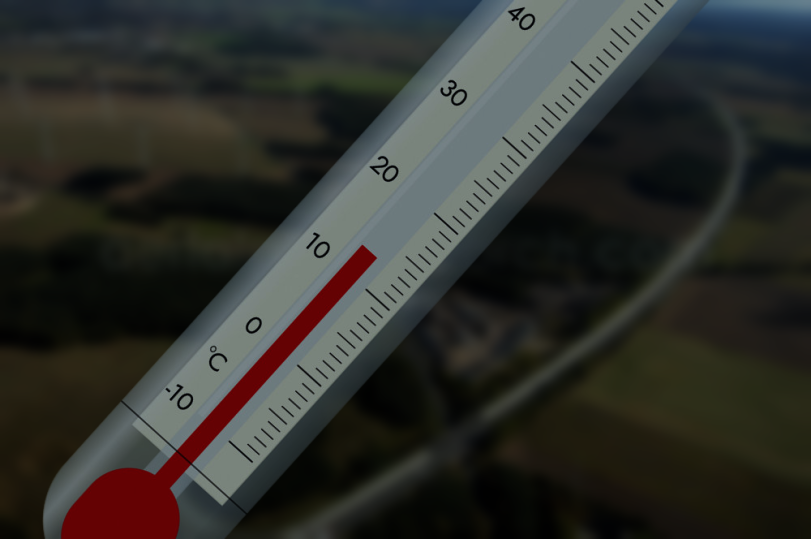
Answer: 13,°C
